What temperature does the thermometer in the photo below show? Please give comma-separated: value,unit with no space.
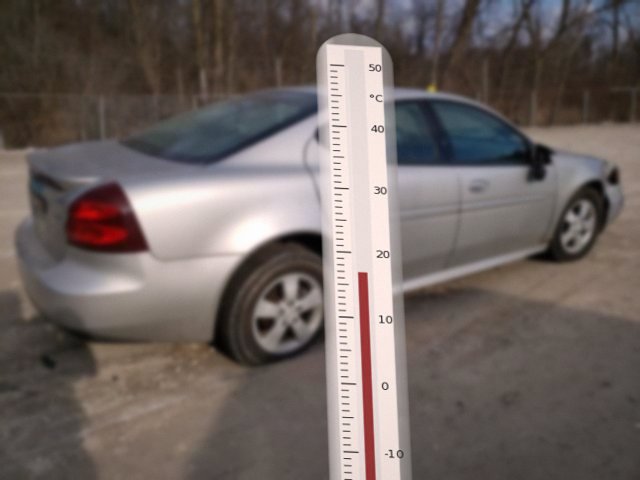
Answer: 17,°C
